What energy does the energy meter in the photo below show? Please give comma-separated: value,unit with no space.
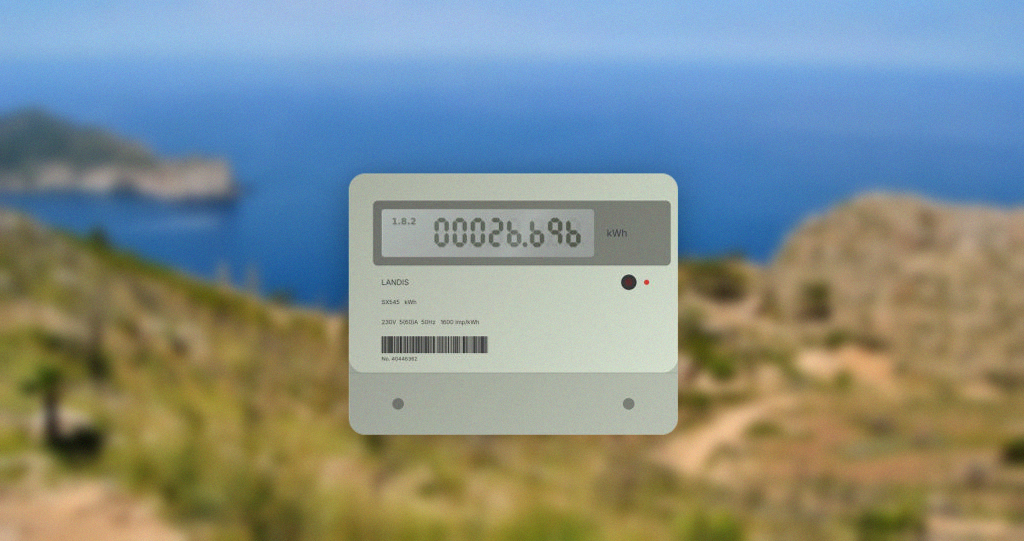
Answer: 26.696,kWh
